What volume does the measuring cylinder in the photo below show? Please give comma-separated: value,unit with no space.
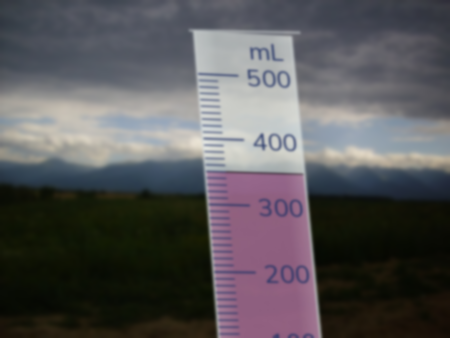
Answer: 350,mL
